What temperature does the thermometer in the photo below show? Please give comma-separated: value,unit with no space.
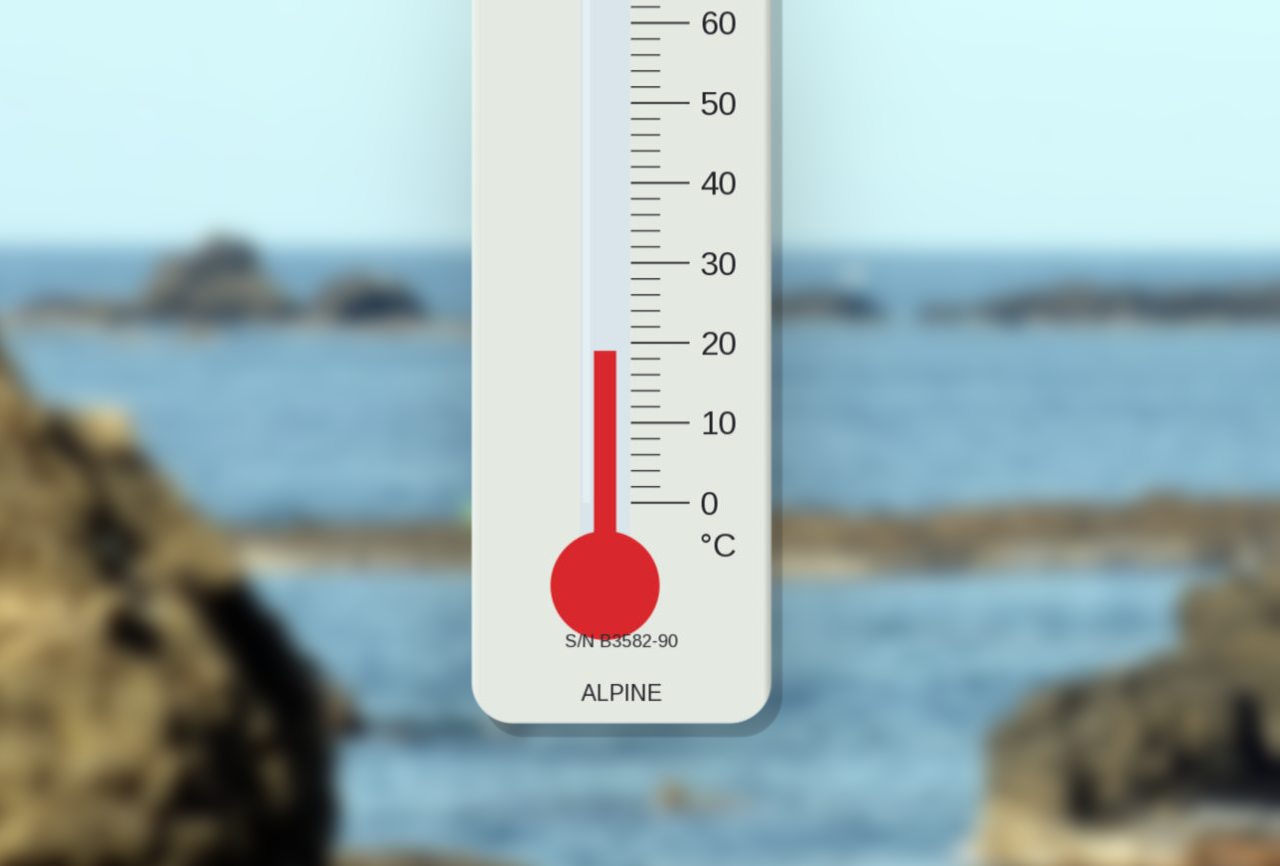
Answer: 19,°C
